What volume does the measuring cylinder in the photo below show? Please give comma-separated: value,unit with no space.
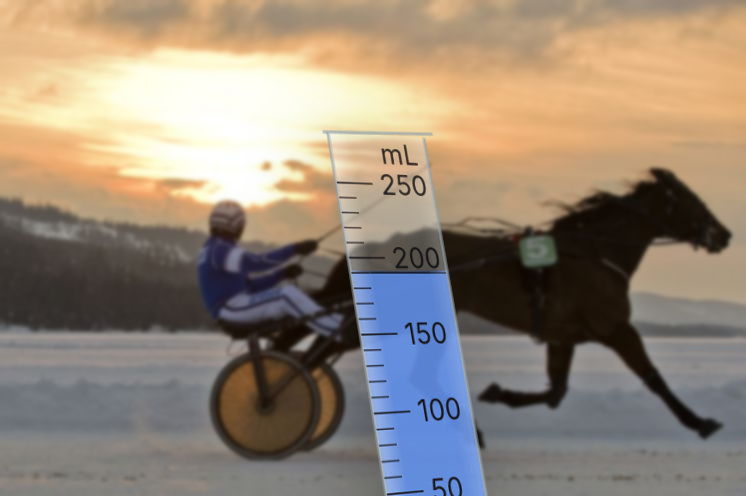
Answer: 190,mL
